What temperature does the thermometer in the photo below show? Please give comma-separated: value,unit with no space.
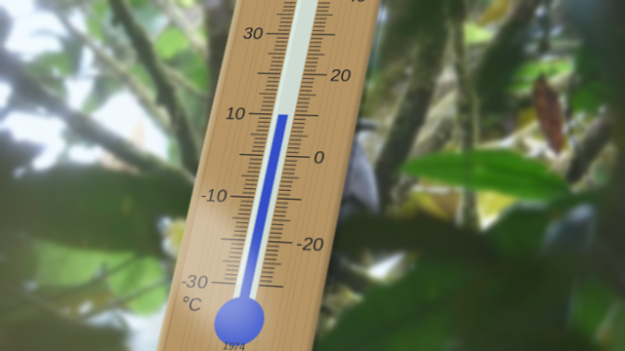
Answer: 10,°C
